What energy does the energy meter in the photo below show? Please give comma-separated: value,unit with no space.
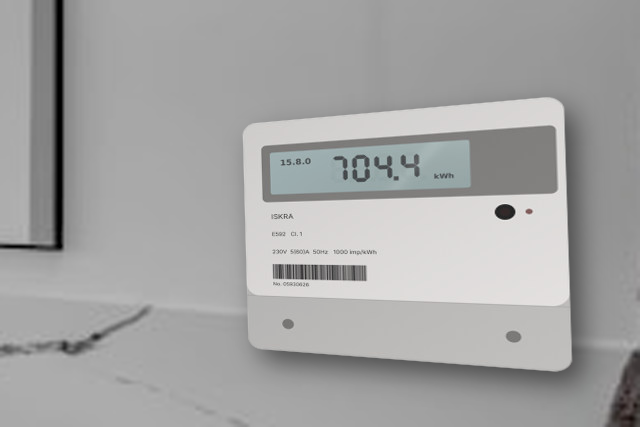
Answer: 704.4,kWh
